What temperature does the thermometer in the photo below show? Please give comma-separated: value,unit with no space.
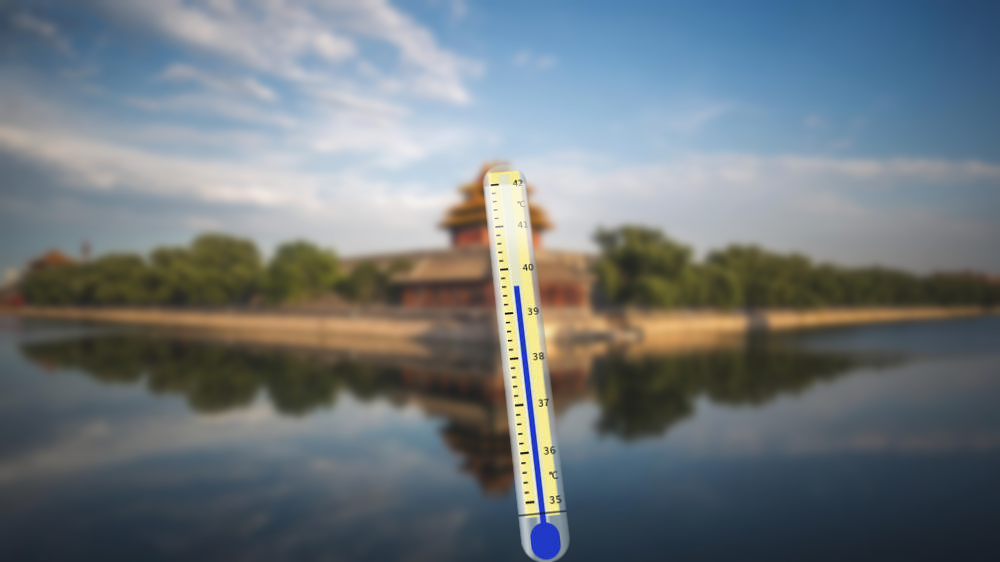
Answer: 39.6,°C
